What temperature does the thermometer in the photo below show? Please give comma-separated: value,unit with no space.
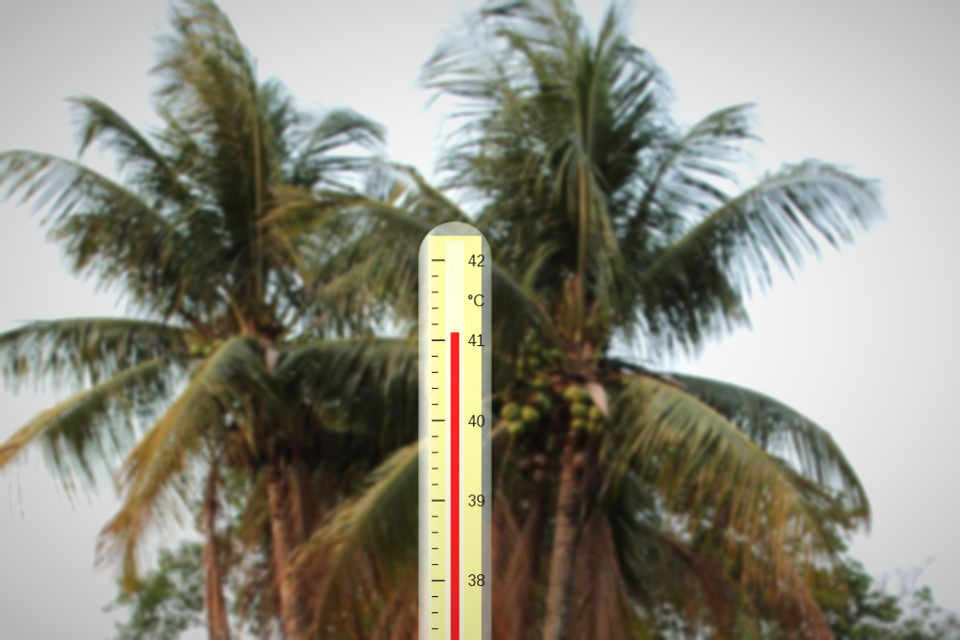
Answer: 41.1,°C
